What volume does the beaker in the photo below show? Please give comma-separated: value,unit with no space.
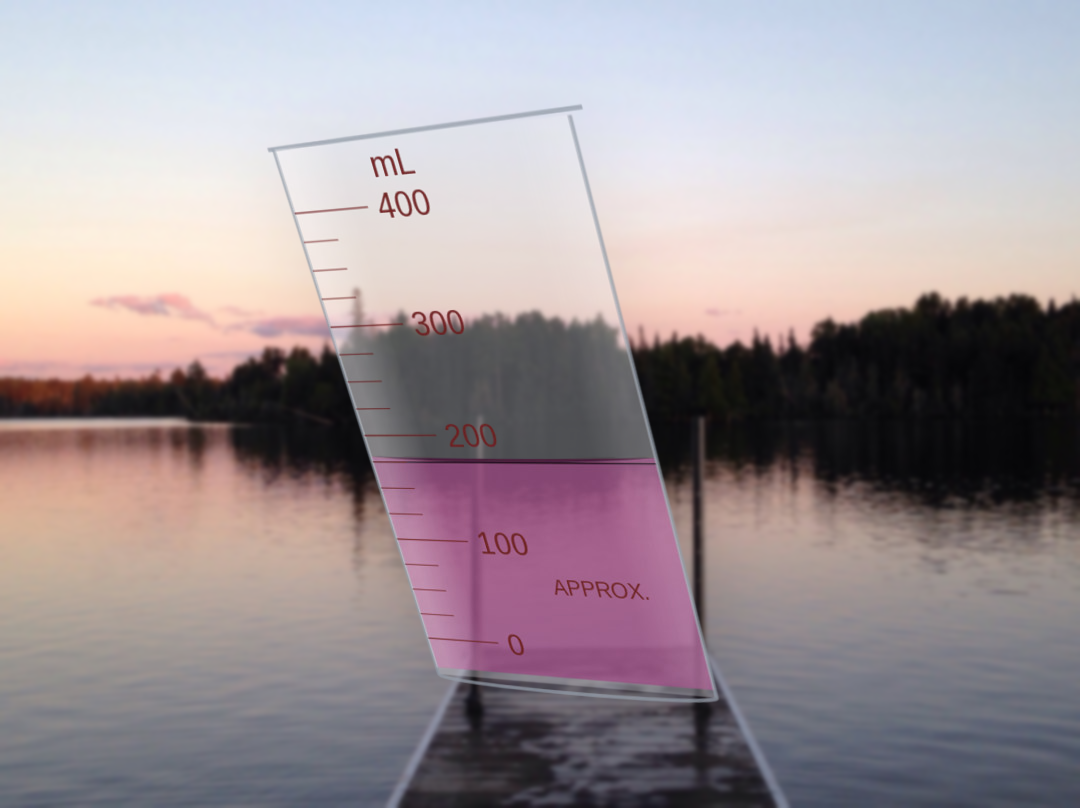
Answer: 175,mL
